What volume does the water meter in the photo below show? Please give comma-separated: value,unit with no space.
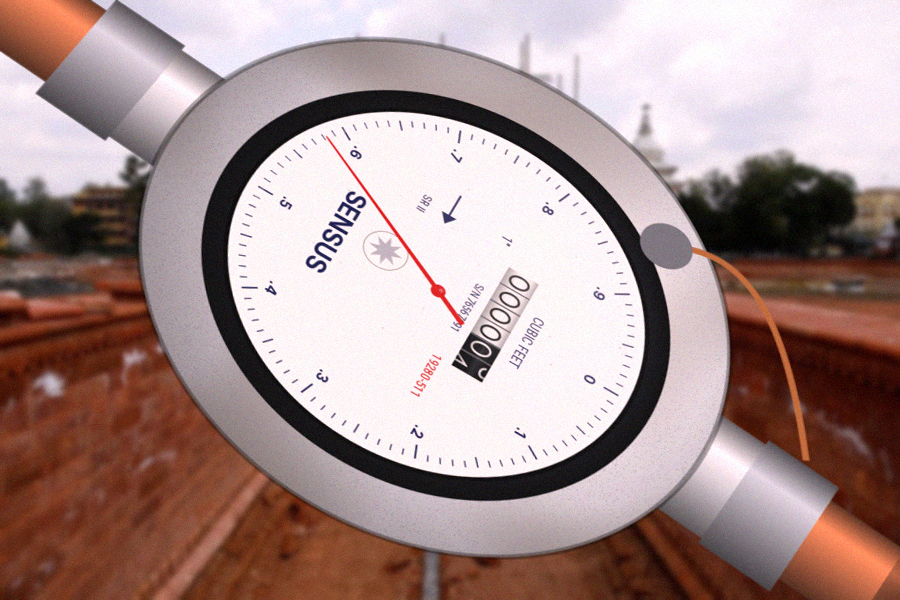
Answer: 3.58,ft³
